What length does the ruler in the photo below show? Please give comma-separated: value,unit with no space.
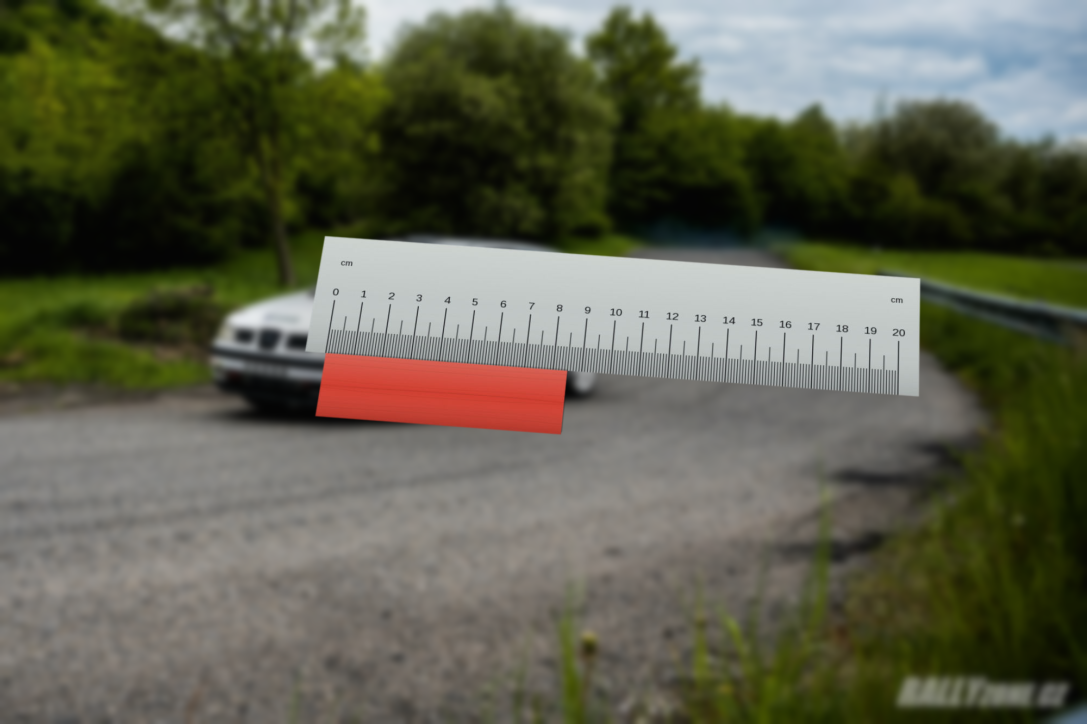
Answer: 8.5,cm
